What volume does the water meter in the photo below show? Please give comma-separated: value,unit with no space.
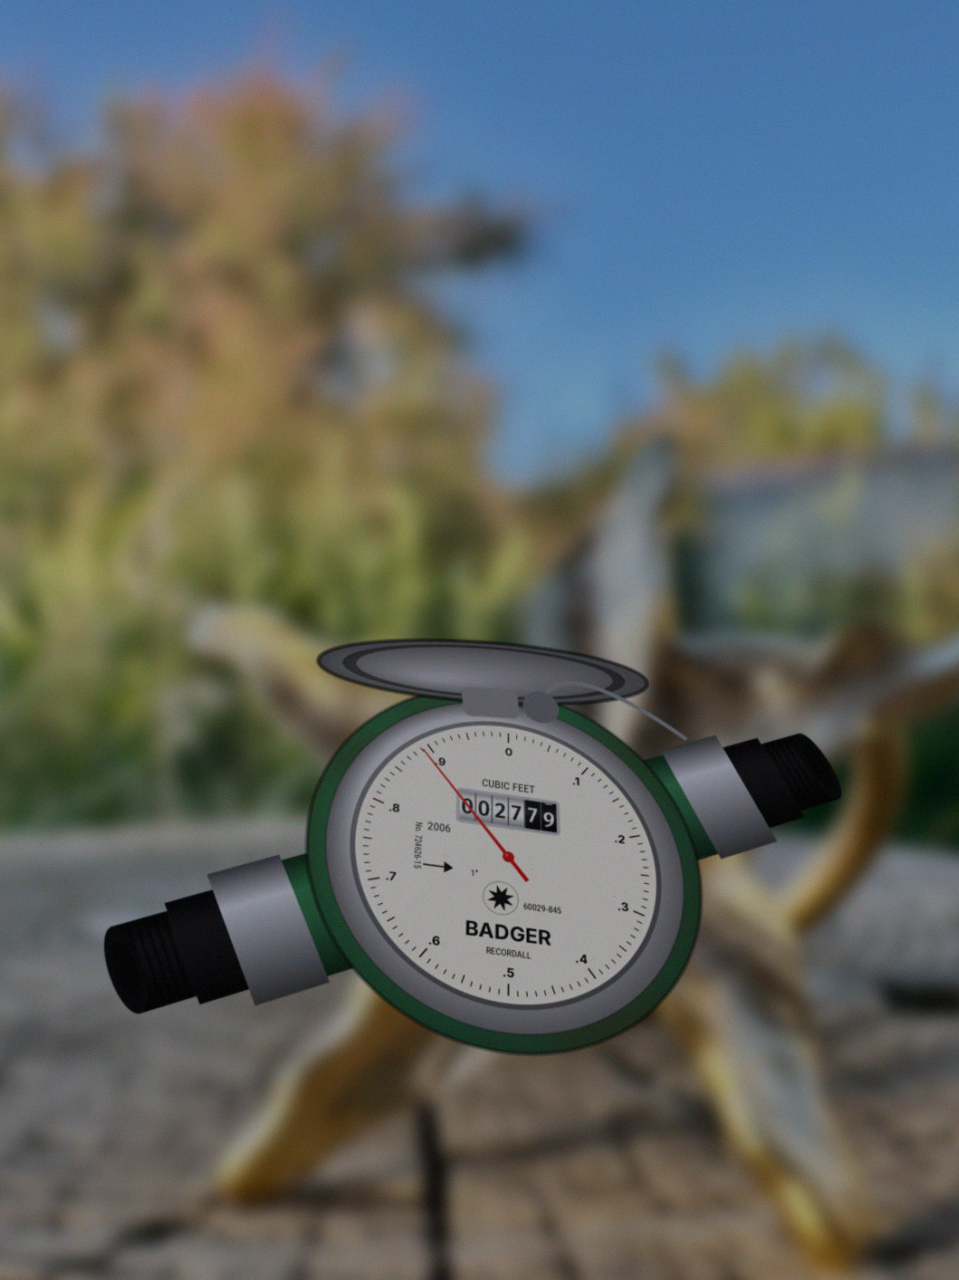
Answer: 2778.89,ft³
